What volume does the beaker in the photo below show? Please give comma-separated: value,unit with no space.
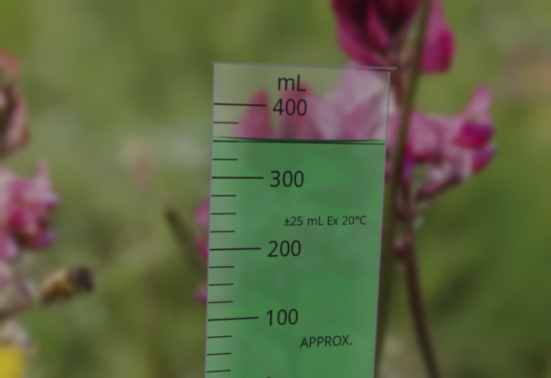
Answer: 350,mL
